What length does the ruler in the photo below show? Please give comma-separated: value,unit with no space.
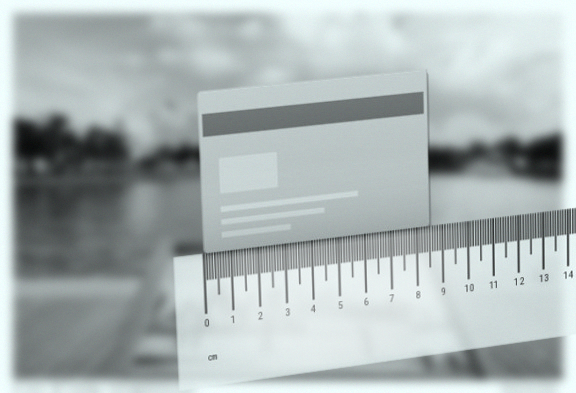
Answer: 8.5,cm
